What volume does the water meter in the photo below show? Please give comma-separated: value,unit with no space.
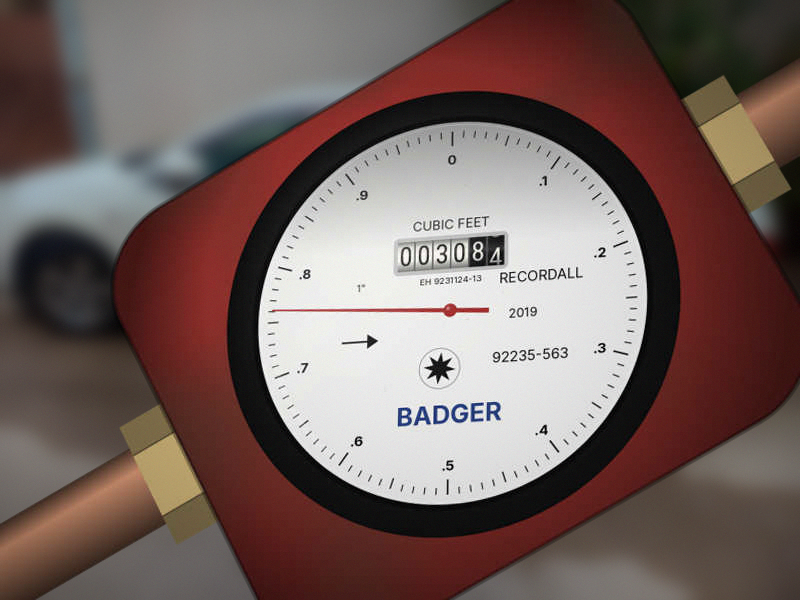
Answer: 3083.76,ft³
